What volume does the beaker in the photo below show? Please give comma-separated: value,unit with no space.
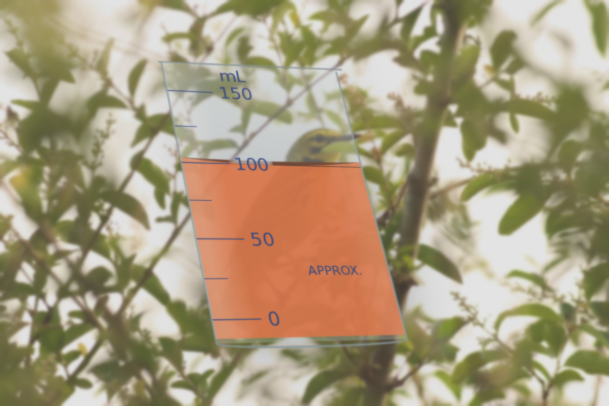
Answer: 100,mL
